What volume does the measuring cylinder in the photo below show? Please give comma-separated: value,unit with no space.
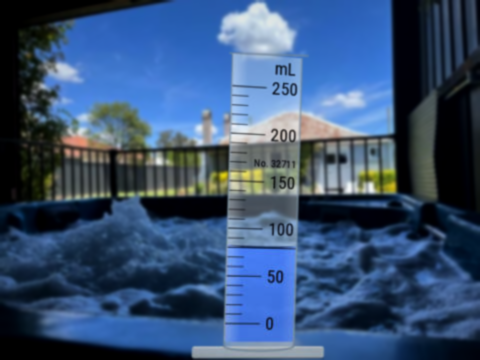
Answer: 80,mL
